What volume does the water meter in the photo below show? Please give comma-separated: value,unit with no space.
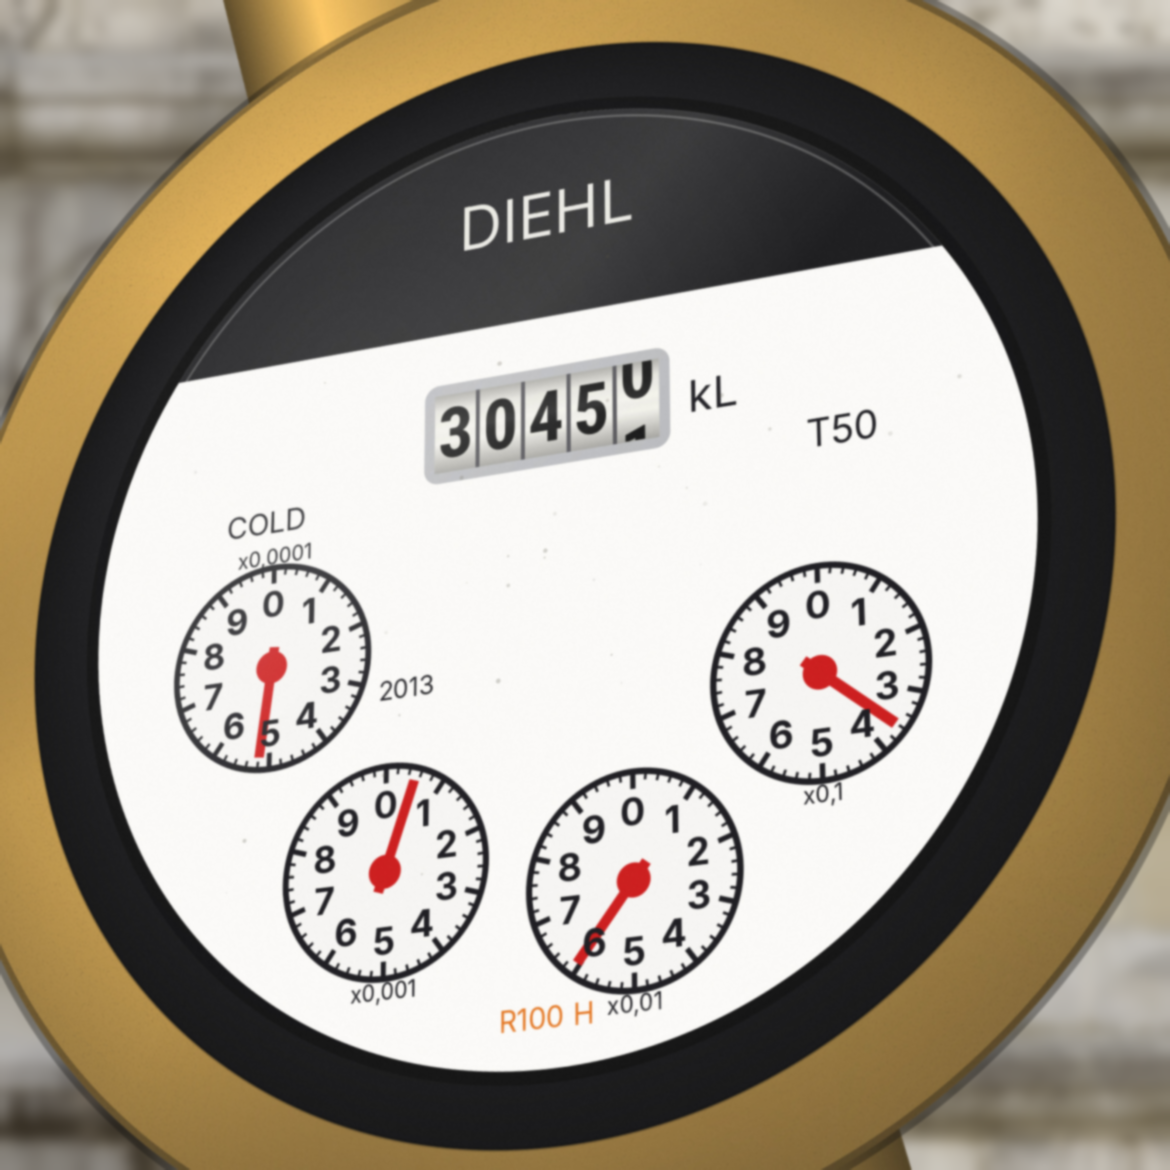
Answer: 30450.3605,kL
